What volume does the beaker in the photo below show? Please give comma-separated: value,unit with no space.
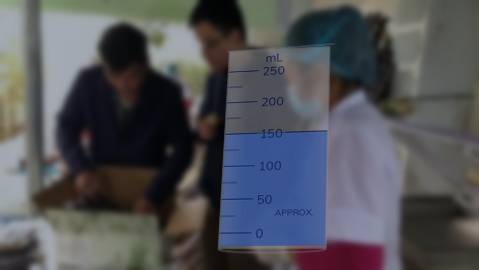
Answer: 150,mL
